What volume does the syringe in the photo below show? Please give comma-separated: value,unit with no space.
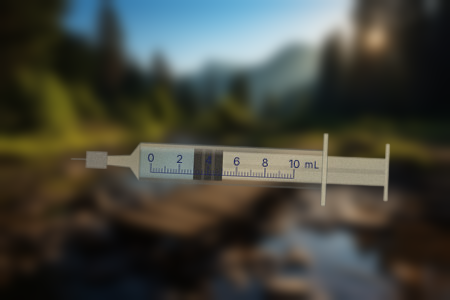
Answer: 3,mL
